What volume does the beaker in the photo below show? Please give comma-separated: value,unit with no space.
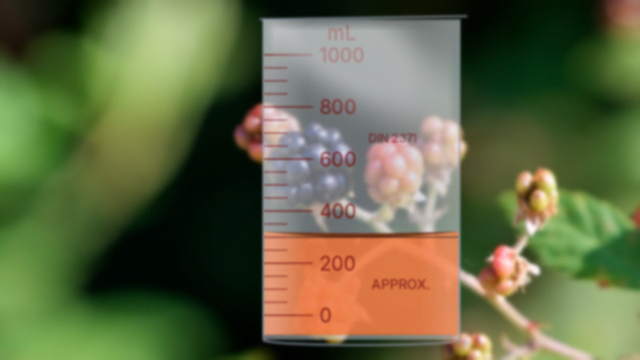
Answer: 300,mL
